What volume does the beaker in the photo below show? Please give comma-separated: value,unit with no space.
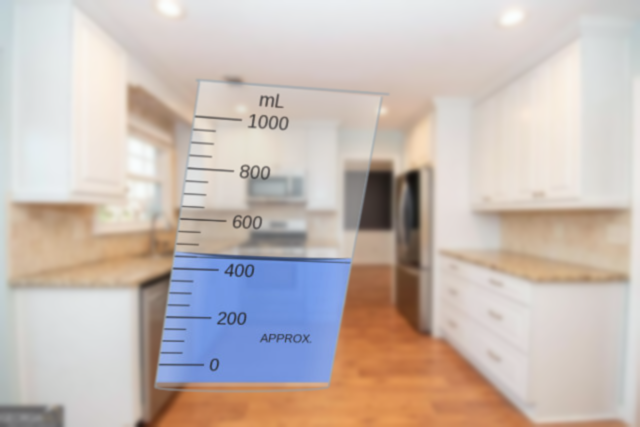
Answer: 450,mL
